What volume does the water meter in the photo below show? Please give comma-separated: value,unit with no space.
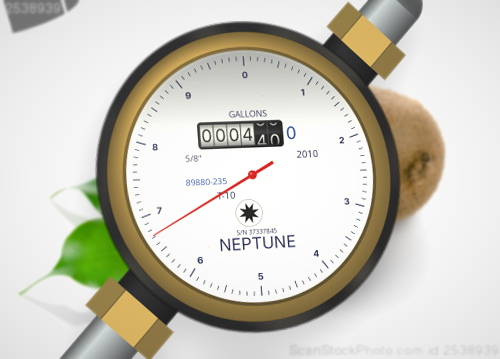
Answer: 4396.7,gal
